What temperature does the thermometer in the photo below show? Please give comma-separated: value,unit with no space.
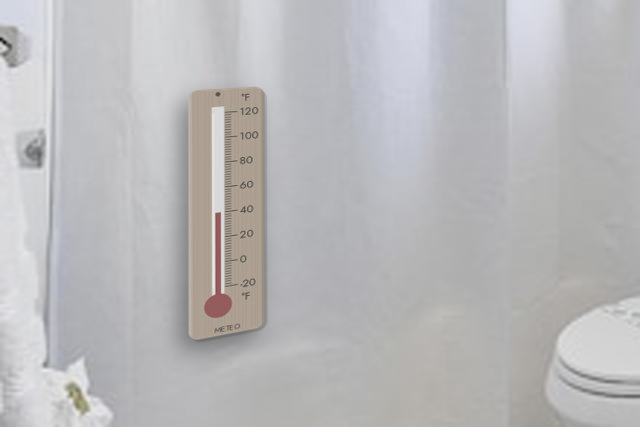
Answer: 40,°F
